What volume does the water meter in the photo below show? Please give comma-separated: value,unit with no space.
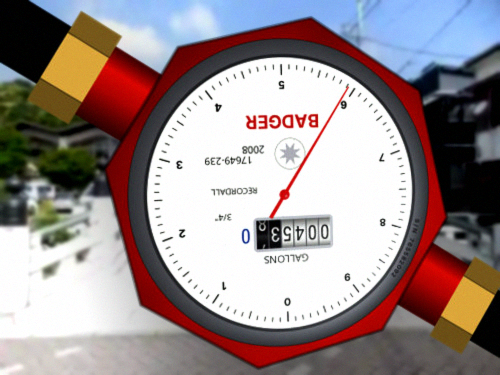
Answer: 45375.9,gal
